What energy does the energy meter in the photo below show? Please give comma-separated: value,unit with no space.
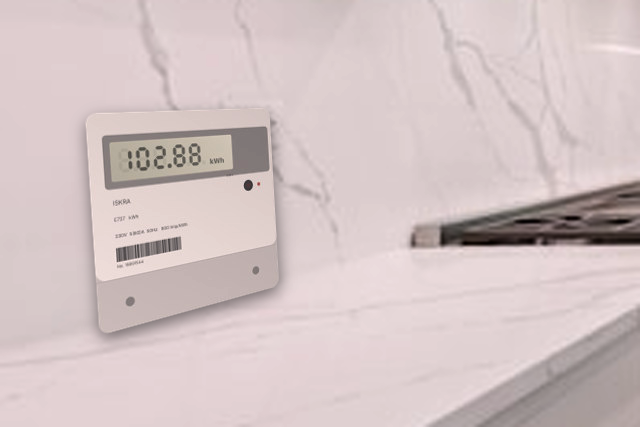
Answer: 102.88,kWh
